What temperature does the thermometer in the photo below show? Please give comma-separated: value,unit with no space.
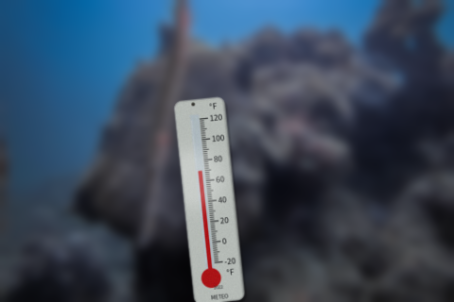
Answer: 70,°F
